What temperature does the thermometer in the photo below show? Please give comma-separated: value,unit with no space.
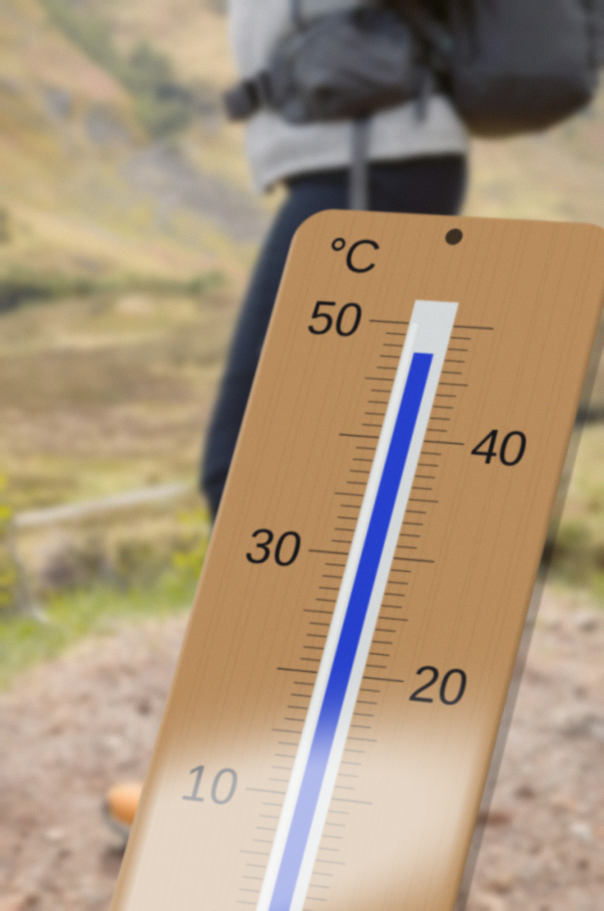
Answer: 47.5,°C
